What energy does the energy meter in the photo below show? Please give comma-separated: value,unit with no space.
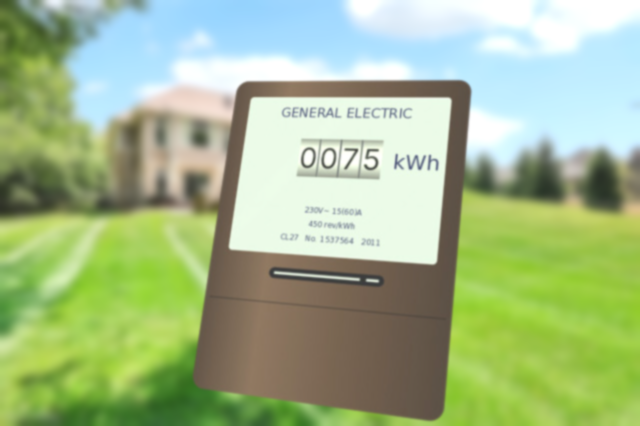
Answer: 75,kWh
